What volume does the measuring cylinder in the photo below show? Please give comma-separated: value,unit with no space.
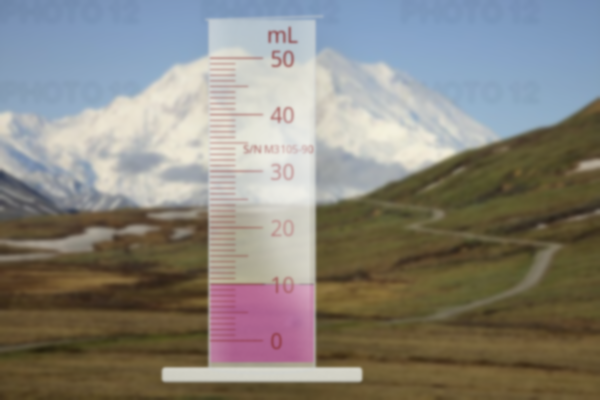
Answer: 10,mL
